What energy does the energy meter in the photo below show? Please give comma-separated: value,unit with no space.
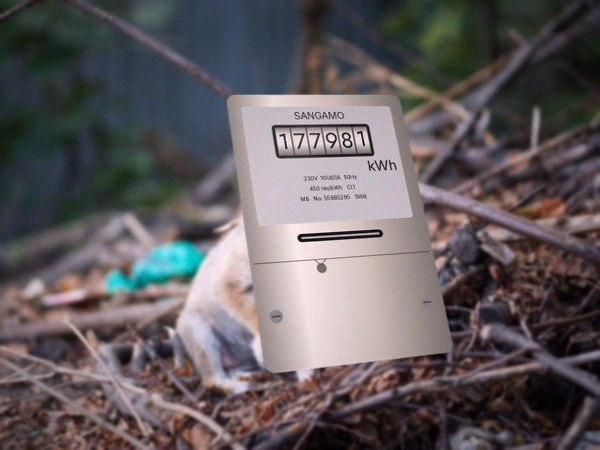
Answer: 177981,kWh
